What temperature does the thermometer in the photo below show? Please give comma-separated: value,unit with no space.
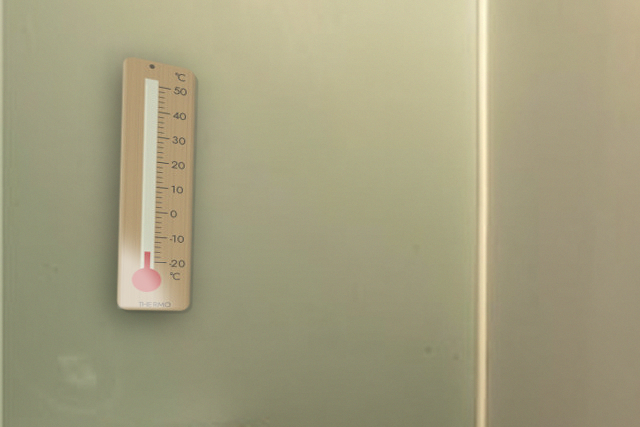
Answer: -16,°C
